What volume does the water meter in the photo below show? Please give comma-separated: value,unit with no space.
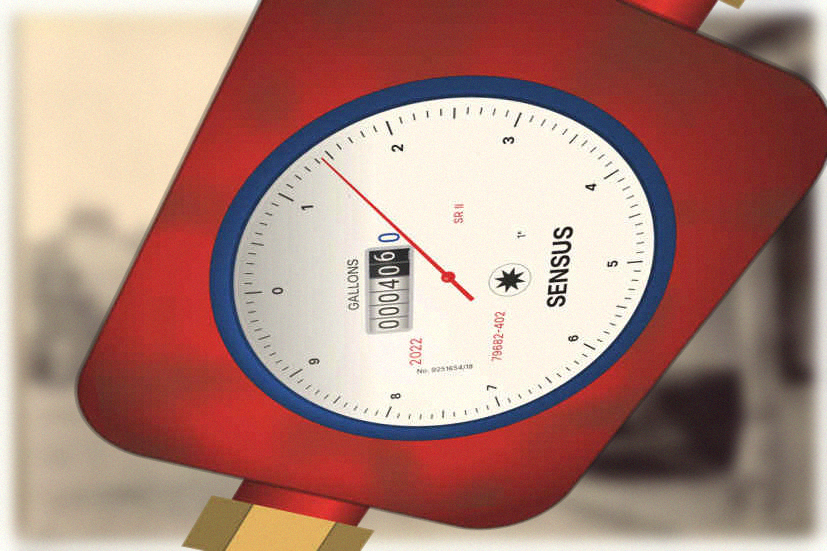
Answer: 4061.4,gal
